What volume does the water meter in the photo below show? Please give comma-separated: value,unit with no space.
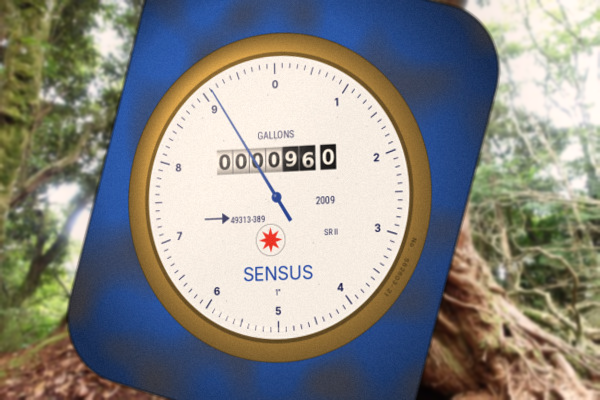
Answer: 959.1,gal
